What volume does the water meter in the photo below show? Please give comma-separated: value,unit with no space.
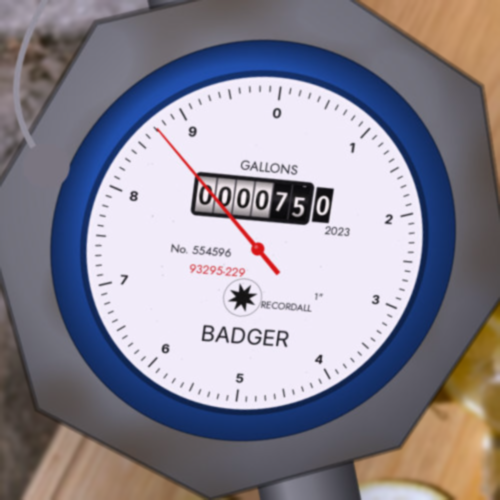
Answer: 748.7,gal
